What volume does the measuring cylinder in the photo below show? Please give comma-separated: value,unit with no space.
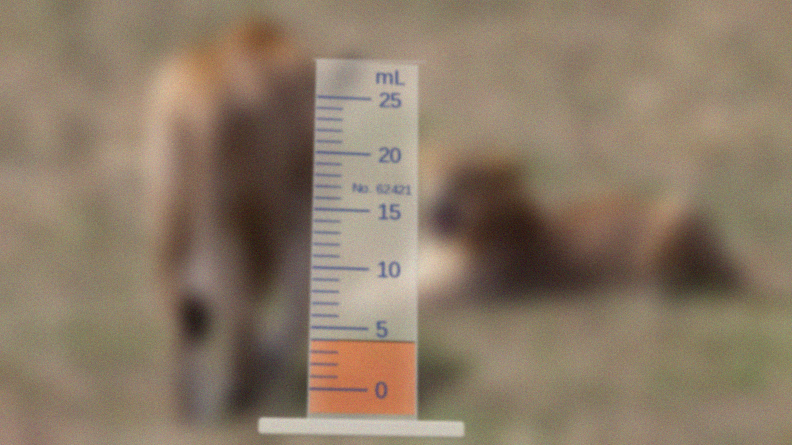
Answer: 4,mL
